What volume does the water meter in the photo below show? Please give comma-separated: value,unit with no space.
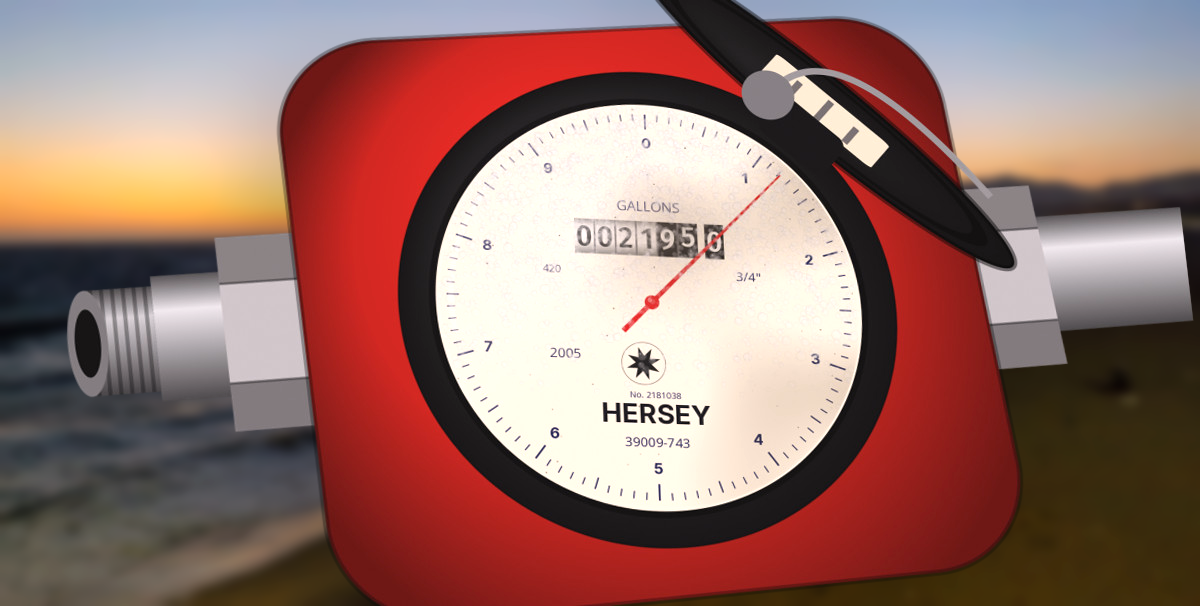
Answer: 21951.2,gal
